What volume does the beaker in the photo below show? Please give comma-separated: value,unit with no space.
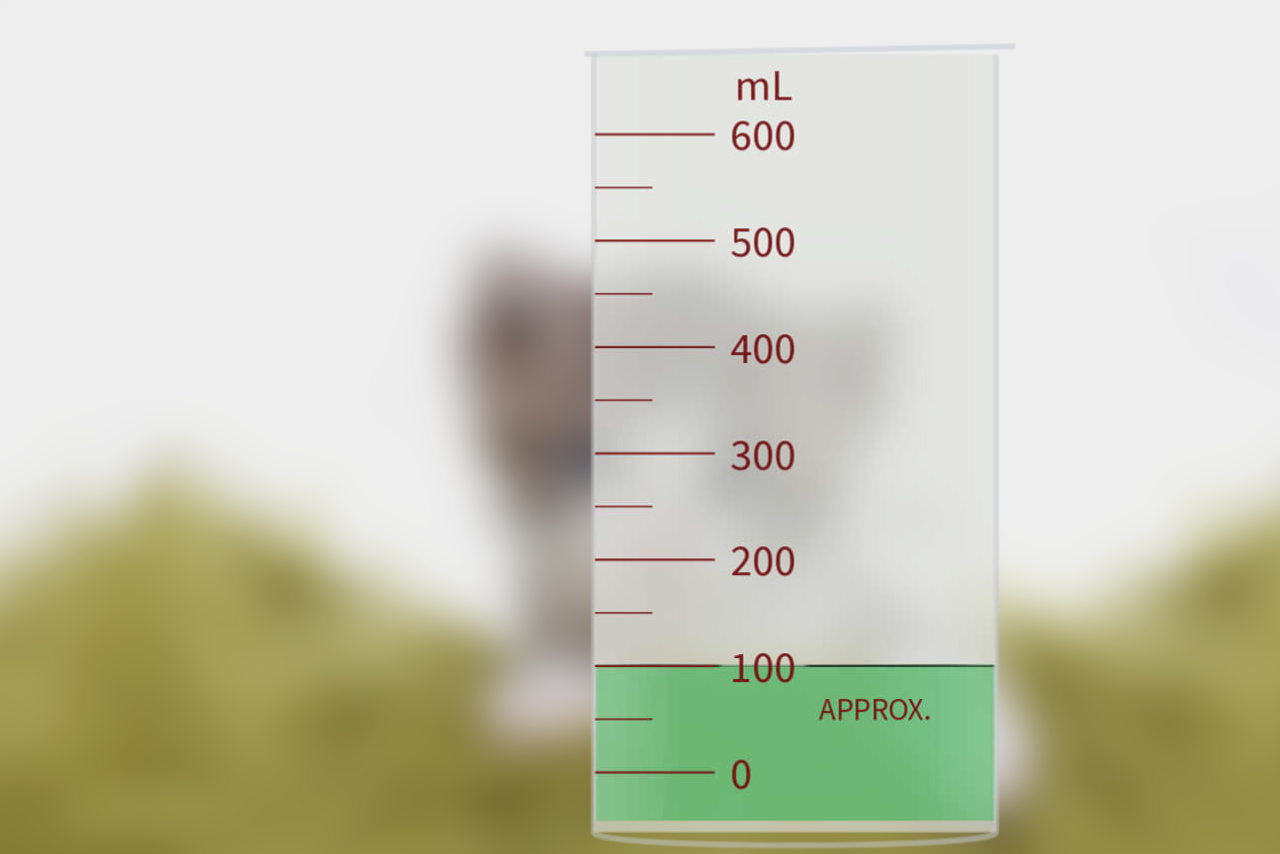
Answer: 100,mL
